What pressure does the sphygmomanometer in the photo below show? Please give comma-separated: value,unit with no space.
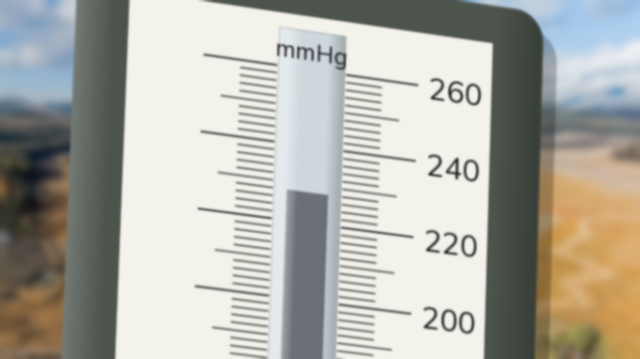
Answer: 228,mmHg
